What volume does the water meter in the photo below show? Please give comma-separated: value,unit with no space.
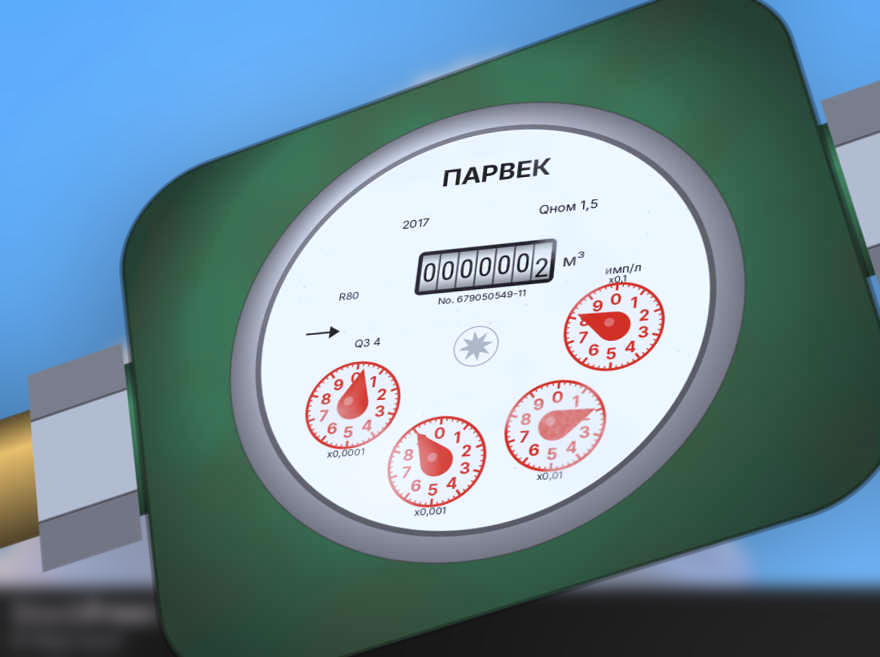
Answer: 1.8190,m³
